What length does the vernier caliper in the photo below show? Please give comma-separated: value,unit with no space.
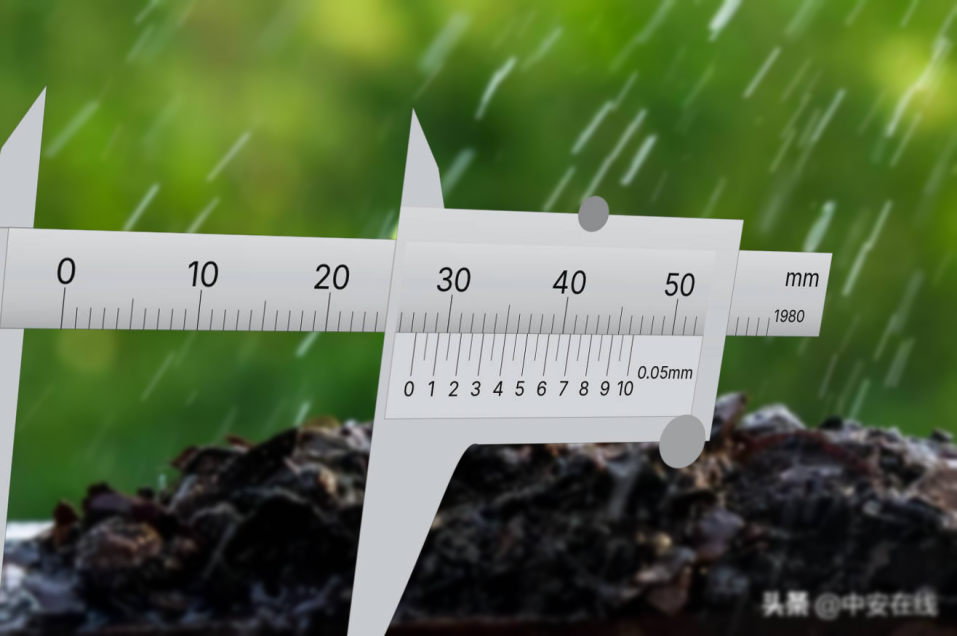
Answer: 27.4,mm
